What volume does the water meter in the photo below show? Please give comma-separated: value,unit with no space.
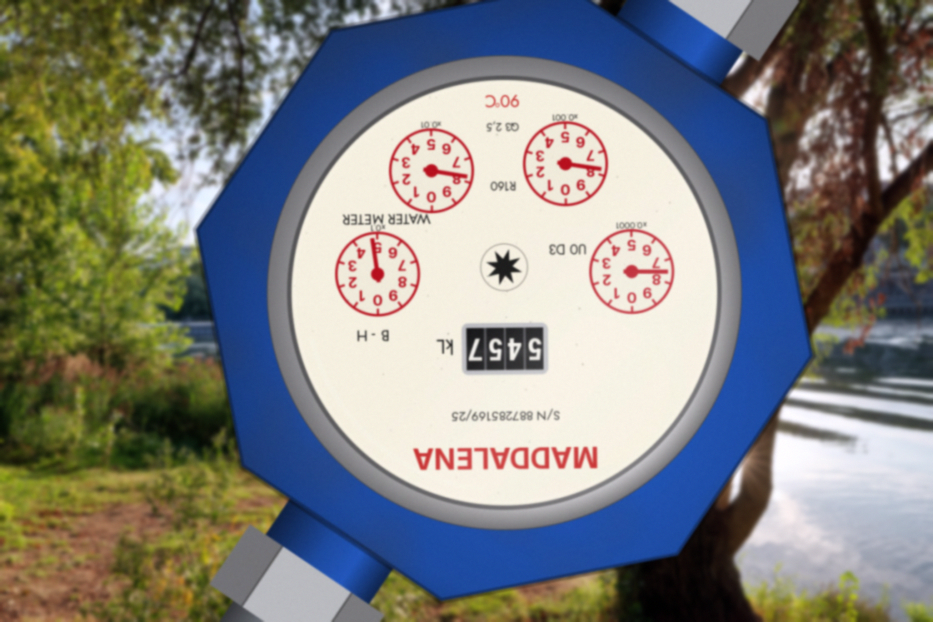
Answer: 5457.4777,kL
